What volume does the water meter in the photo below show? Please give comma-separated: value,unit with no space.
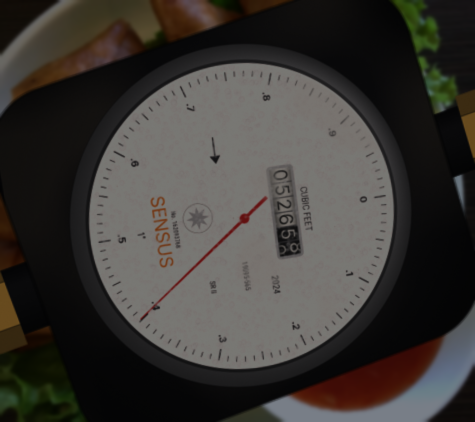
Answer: 52658.40,ft³
